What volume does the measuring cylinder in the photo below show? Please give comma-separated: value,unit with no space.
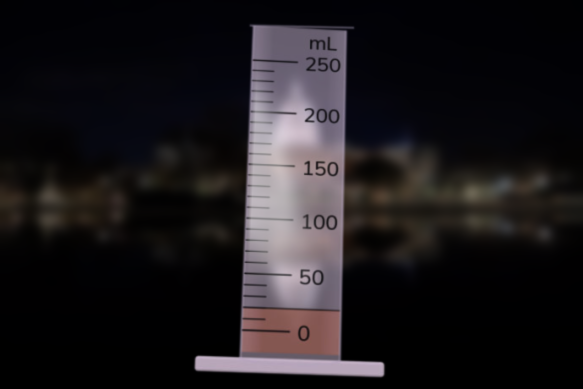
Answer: 20,mL
